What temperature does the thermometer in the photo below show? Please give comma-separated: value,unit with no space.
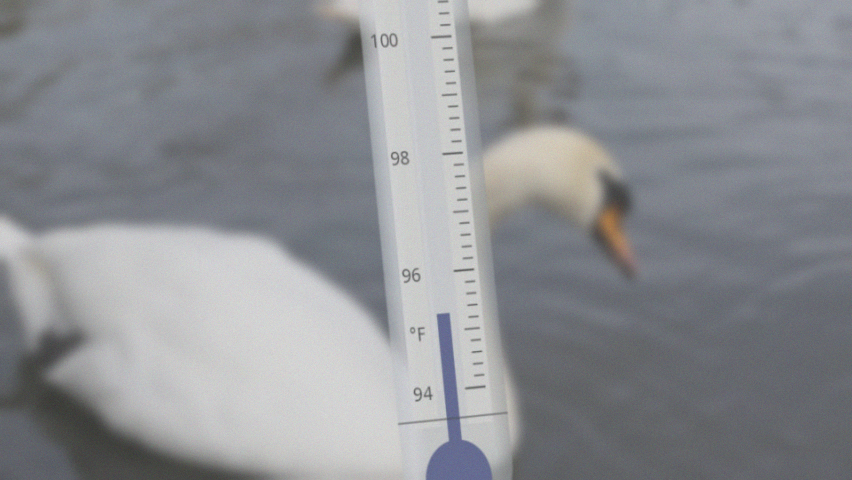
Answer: 95.3,°F
